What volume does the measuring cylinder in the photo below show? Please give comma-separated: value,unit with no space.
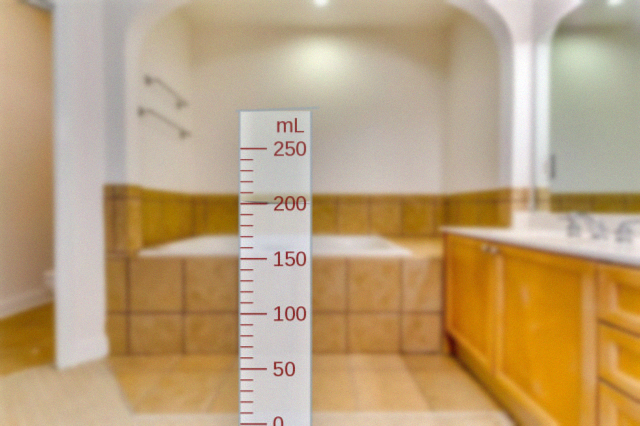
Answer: 200,mL
